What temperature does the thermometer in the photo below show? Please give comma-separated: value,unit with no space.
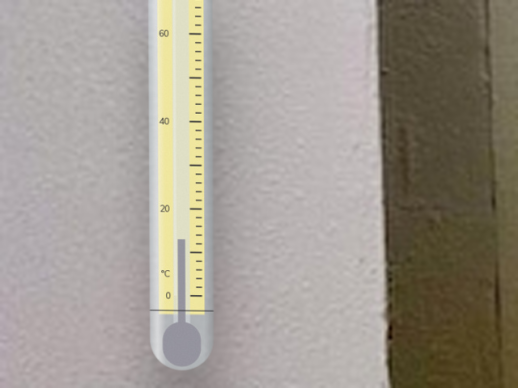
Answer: 13,°C
